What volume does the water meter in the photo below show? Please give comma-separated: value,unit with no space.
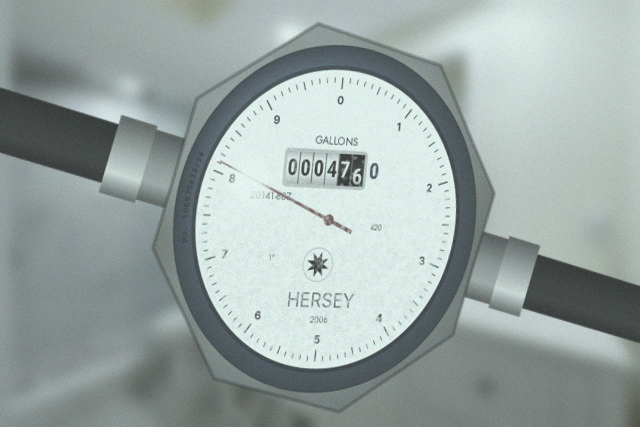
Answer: 4758.1,gal
